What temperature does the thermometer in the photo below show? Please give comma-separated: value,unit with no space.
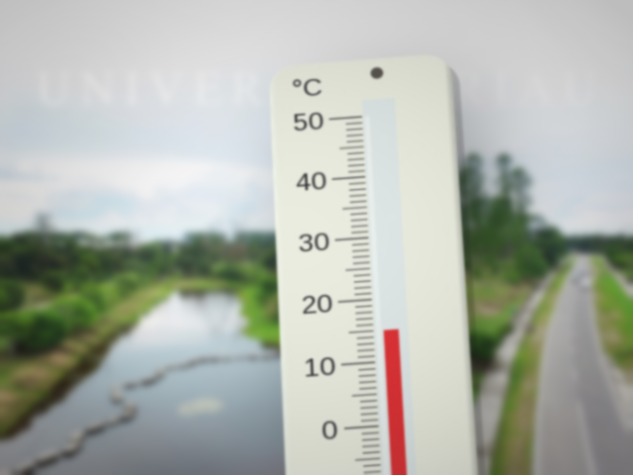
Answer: 15,°C
